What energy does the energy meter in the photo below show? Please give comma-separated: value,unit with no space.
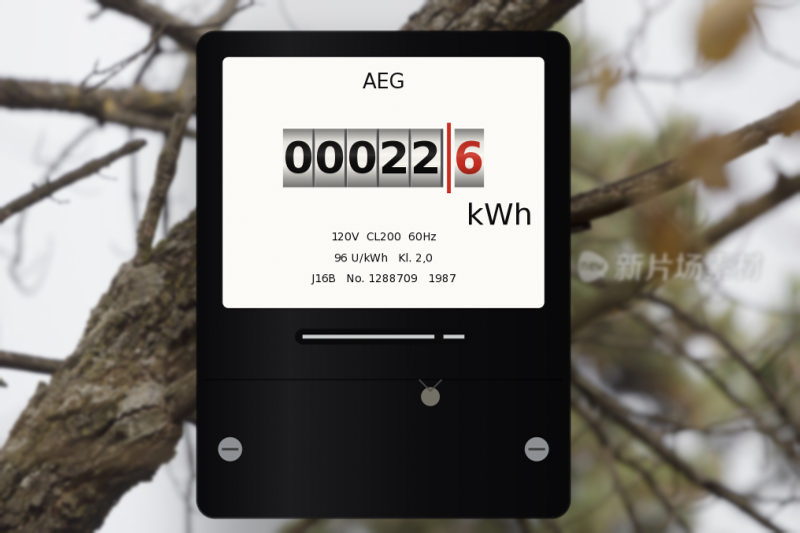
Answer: 22.6,kWh
